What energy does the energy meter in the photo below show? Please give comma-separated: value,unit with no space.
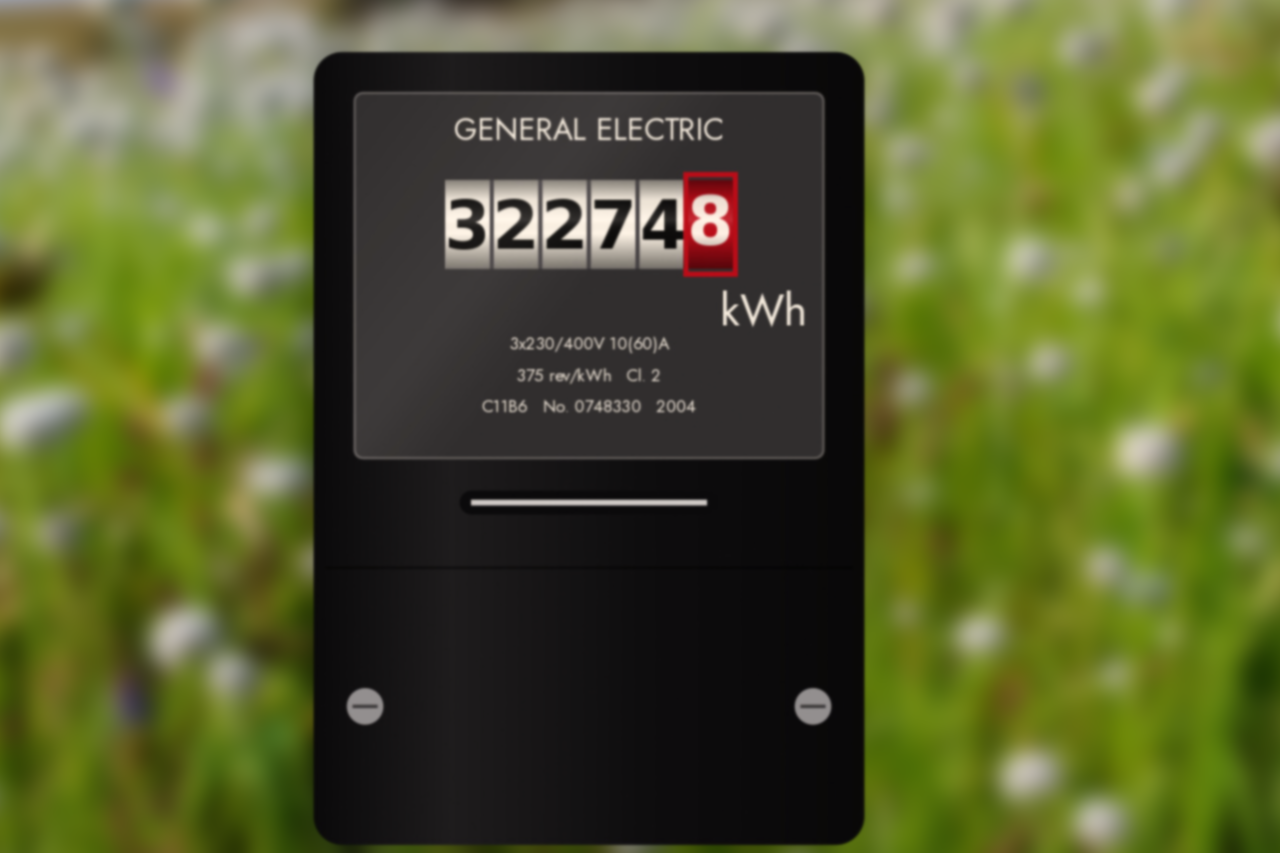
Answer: 32274.8,kWh
